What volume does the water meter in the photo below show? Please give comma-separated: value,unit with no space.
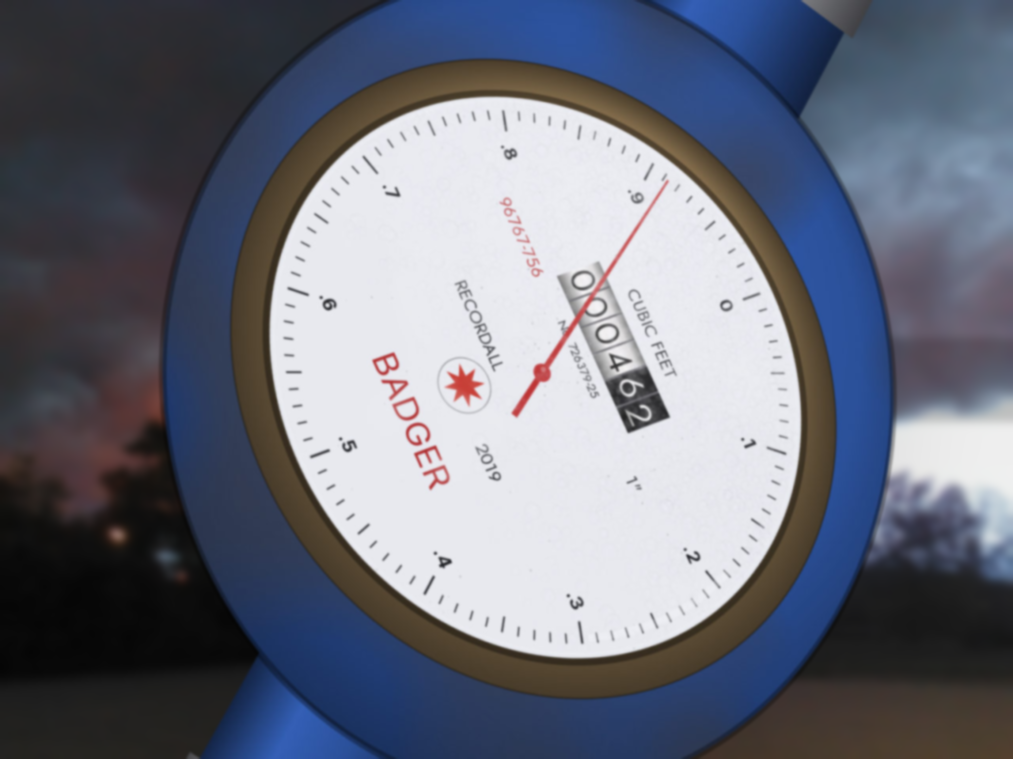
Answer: 461.91,ft³
